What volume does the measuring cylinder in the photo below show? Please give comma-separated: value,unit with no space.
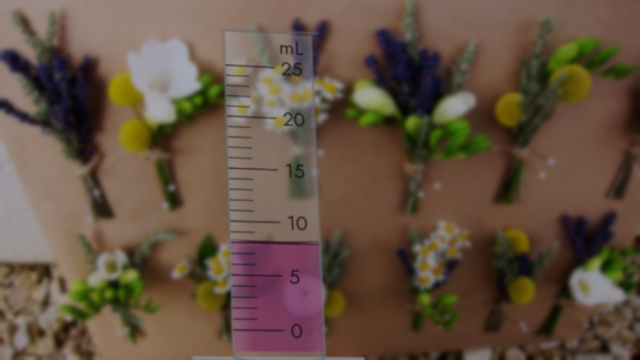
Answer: 8,mL
